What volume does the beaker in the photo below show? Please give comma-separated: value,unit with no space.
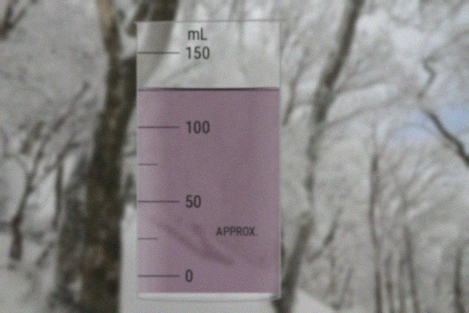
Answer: 125,mL
